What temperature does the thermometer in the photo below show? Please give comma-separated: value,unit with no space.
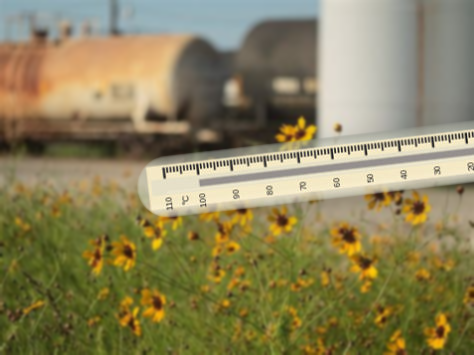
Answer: 100,°C
